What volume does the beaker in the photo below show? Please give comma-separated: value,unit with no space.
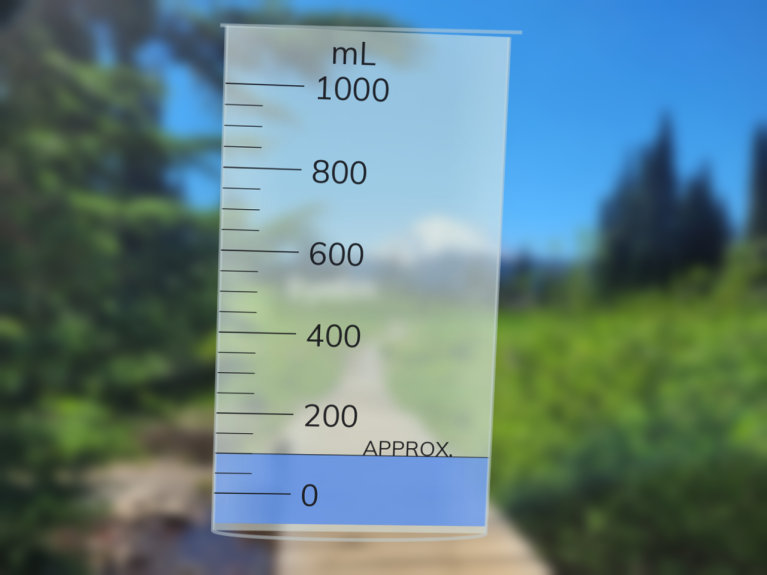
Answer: 100,mL
